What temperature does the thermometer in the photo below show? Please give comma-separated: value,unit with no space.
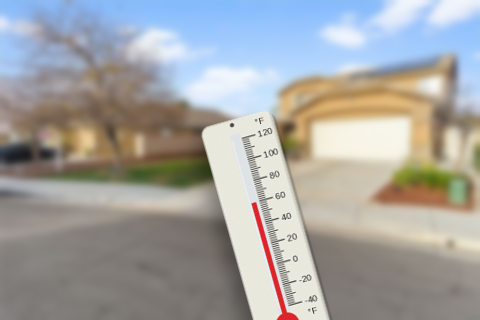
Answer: 60,°F
